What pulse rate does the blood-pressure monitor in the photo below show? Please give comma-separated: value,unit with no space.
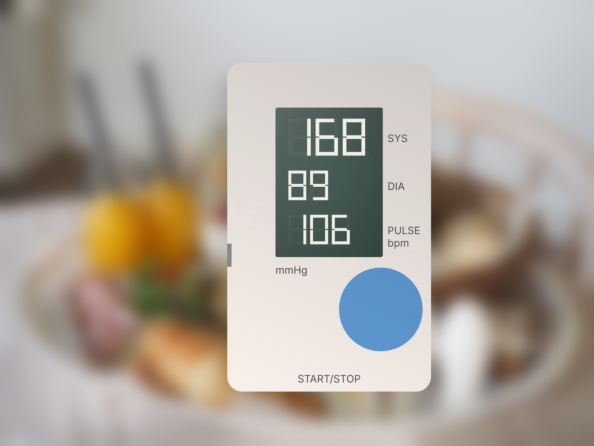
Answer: 106,bpm
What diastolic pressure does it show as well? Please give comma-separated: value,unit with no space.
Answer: 89,mmHg
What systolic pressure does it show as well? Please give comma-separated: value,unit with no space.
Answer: 168,mmHg
